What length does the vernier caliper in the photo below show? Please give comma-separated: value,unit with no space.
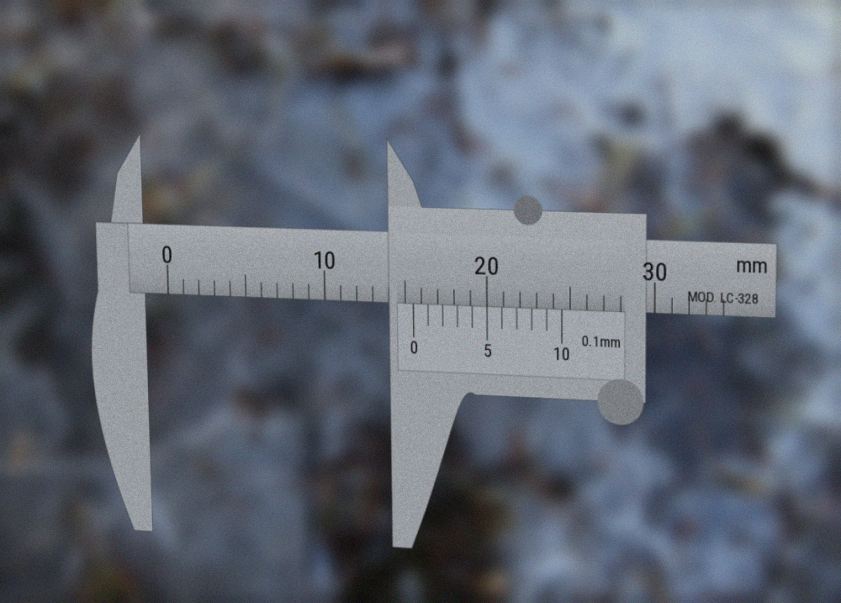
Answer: 15.5,mm
